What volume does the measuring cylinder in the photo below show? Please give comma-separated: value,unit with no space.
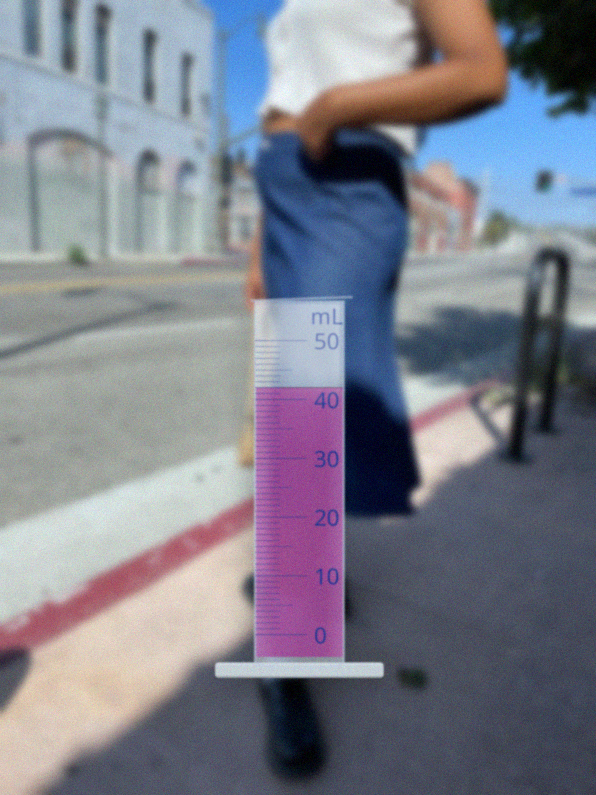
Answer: 42,mL
